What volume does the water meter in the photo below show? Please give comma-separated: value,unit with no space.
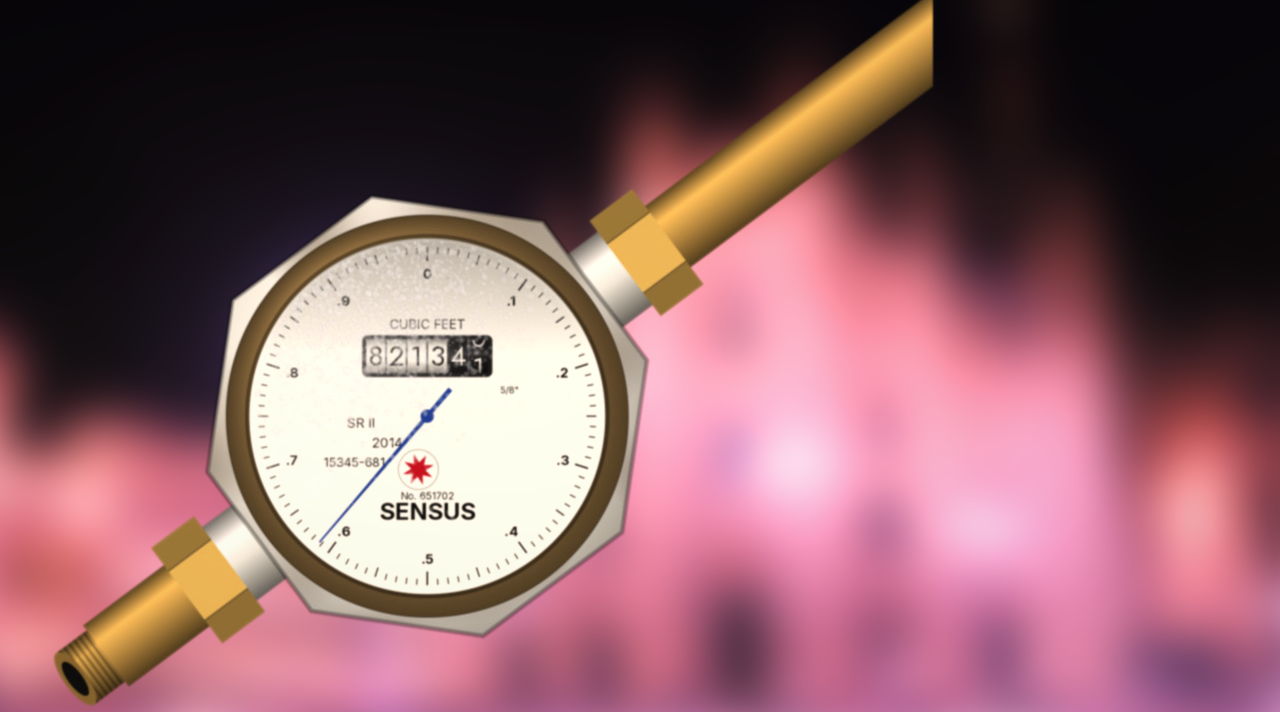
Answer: 821340.61,ft³
